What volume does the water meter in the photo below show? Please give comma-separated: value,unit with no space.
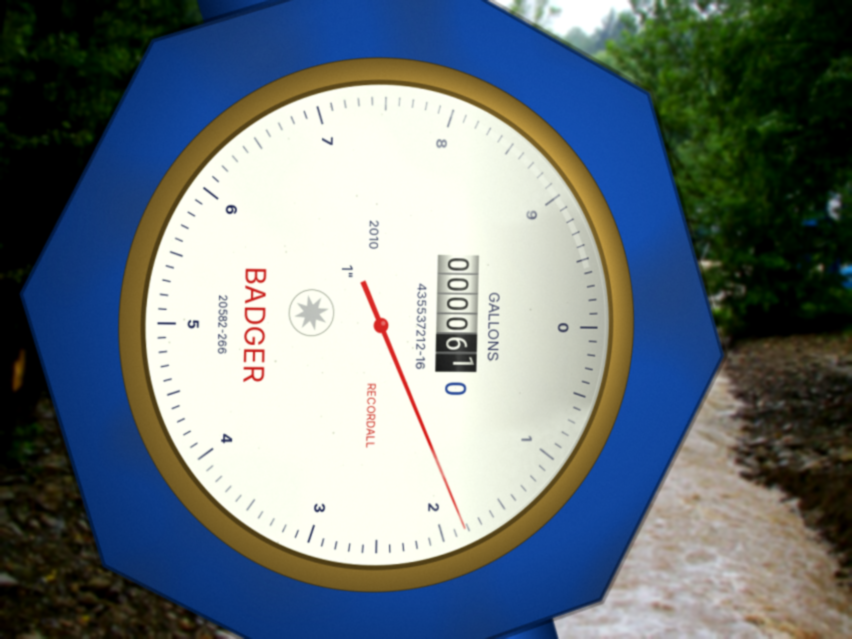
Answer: 611.8,gal
